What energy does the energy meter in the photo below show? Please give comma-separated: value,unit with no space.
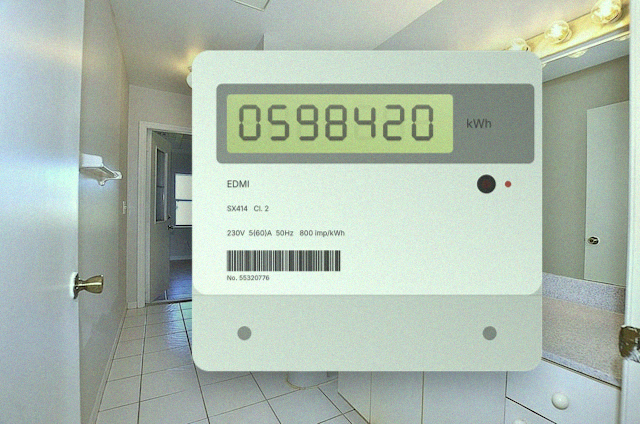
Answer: 598420,kWh
